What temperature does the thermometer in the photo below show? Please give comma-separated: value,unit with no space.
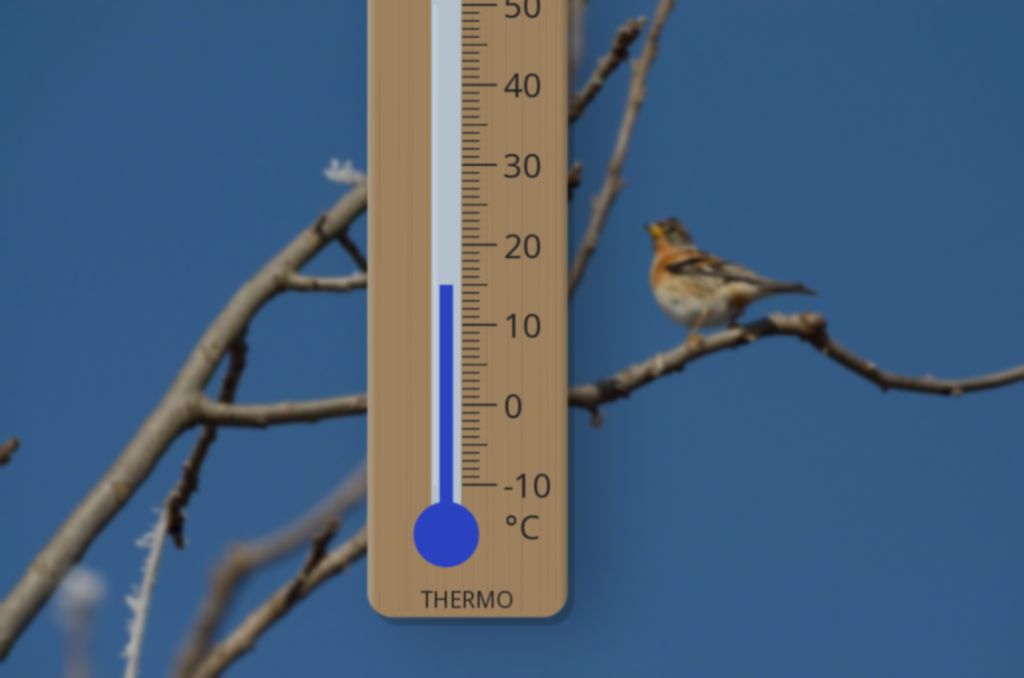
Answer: 15,°C
